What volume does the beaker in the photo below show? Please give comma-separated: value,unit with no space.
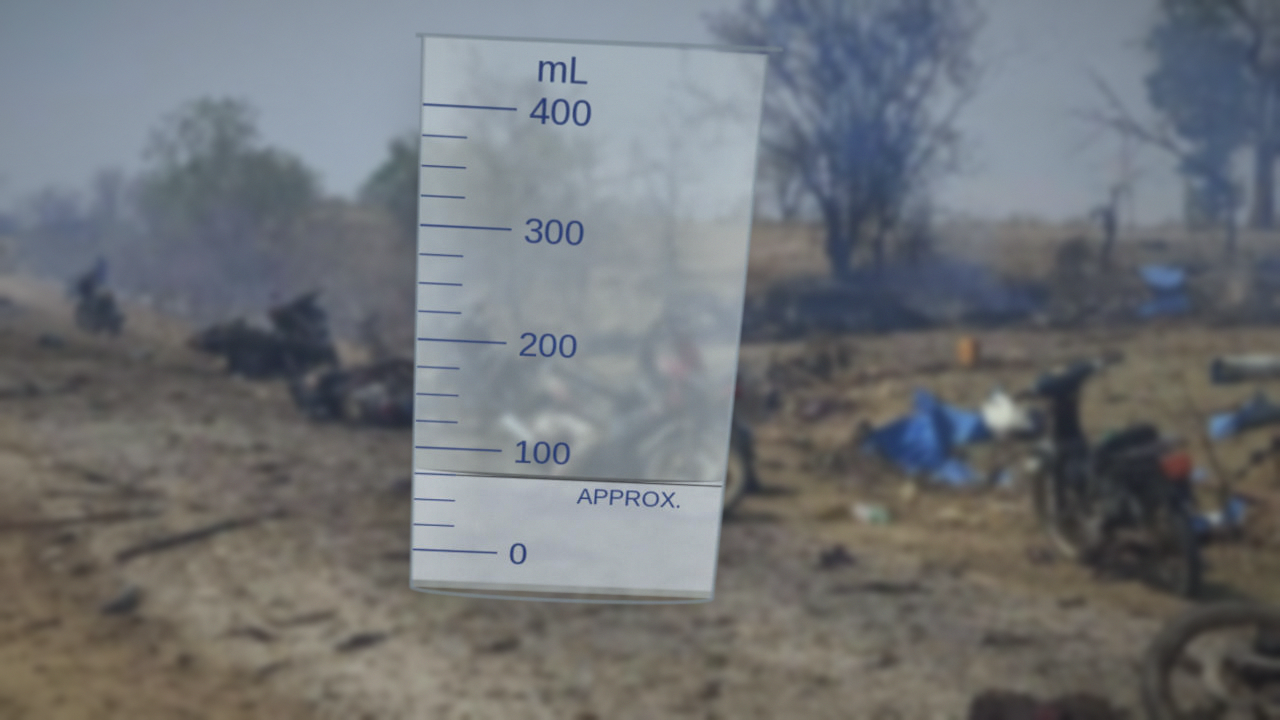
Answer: 75,mL
